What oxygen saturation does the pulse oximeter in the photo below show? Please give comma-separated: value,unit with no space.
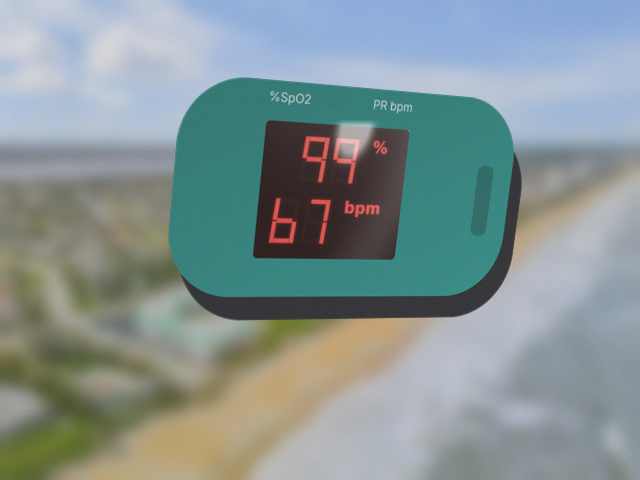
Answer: 99,%
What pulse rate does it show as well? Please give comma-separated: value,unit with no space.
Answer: 67,bpm
